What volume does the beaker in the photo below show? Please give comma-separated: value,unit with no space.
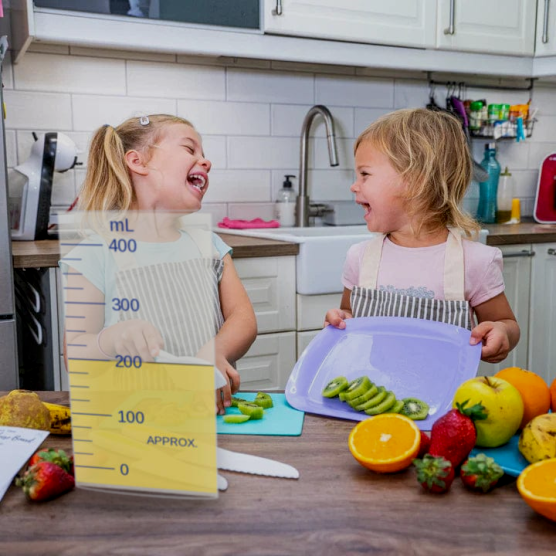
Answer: 200,mL
